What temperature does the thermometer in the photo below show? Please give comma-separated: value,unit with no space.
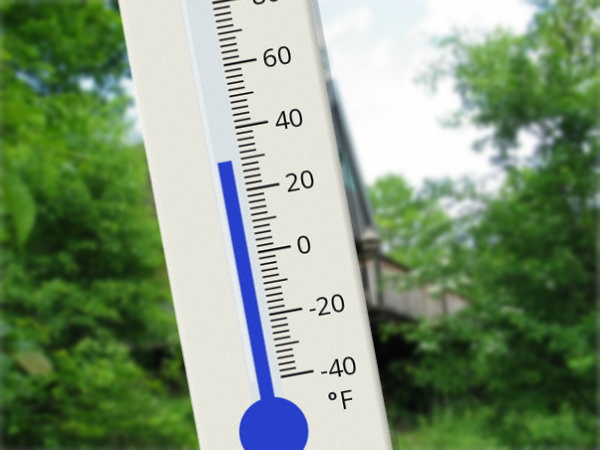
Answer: 30,°F
